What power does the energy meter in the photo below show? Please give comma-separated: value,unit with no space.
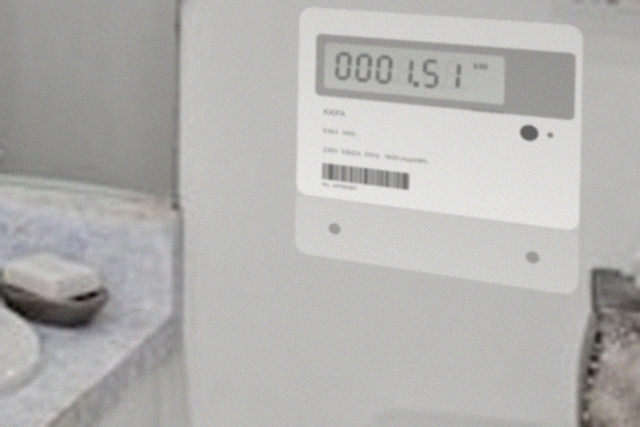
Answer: 1.51,kW
